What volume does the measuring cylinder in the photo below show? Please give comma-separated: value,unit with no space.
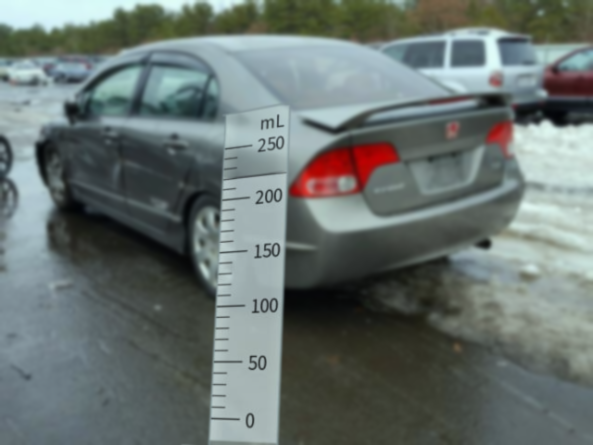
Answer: 220,mL
